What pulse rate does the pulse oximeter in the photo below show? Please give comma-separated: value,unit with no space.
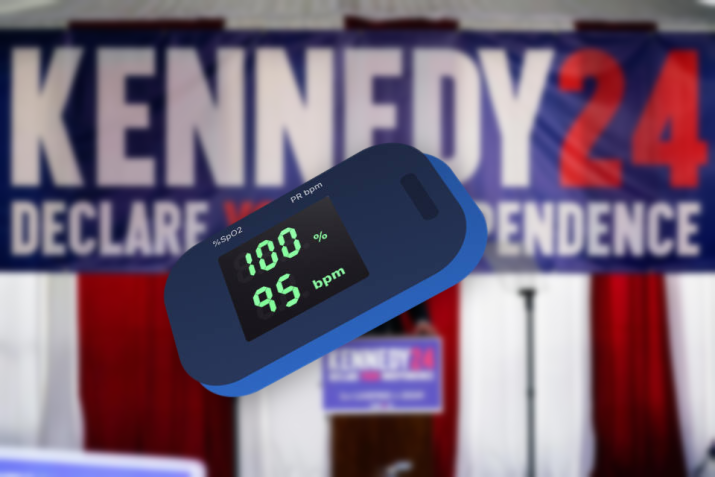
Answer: 95,bpm
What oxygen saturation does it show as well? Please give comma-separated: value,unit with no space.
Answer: 100,%
